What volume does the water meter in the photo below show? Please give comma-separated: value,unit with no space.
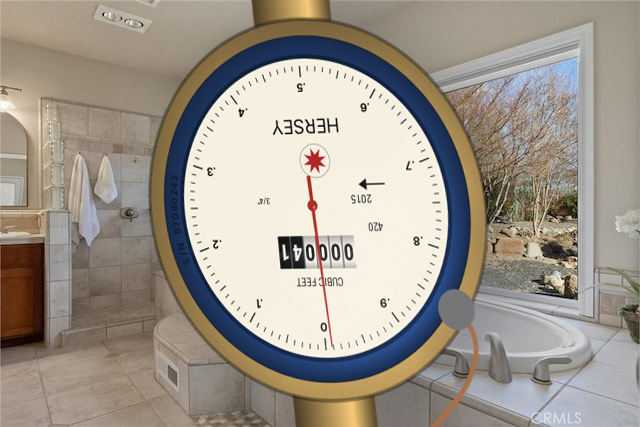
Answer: 40.99,ft³
